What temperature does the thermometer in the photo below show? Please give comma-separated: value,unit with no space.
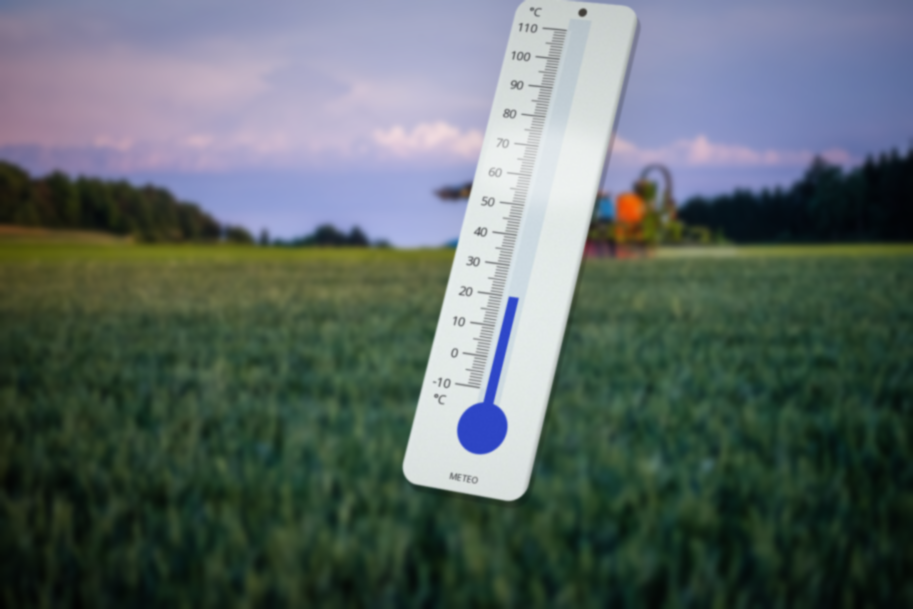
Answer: 20,°C
